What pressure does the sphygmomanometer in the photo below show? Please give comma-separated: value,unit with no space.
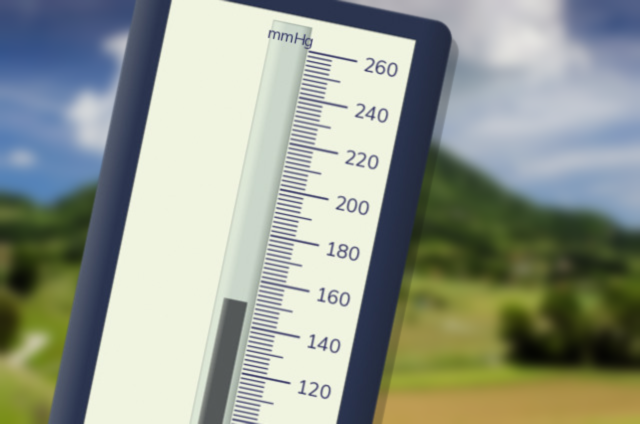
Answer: 150,mmHg
